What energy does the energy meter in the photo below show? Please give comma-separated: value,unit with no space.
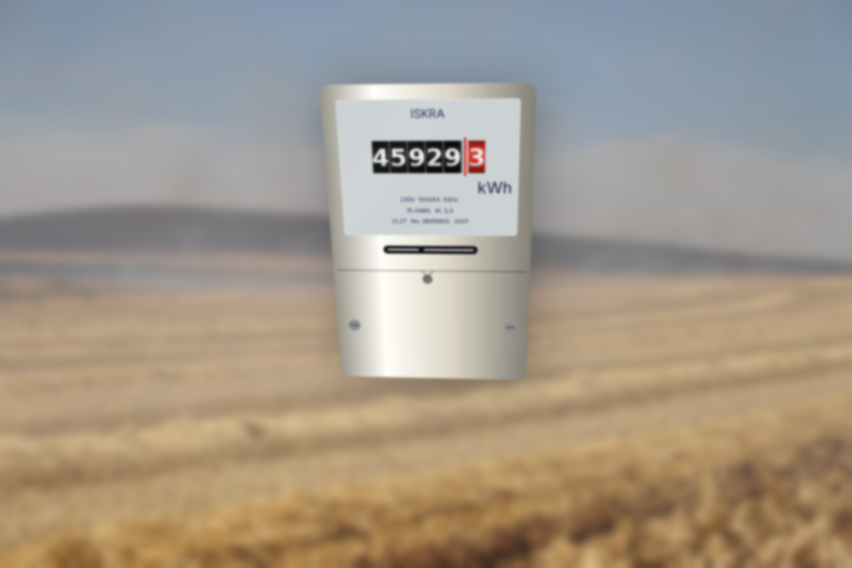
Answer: 45929.3,kWh
